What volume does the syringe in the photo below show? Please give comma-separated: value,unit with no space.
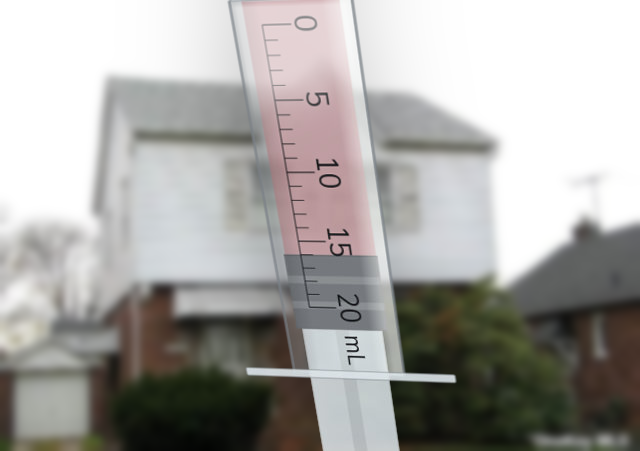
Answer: 16,mL
